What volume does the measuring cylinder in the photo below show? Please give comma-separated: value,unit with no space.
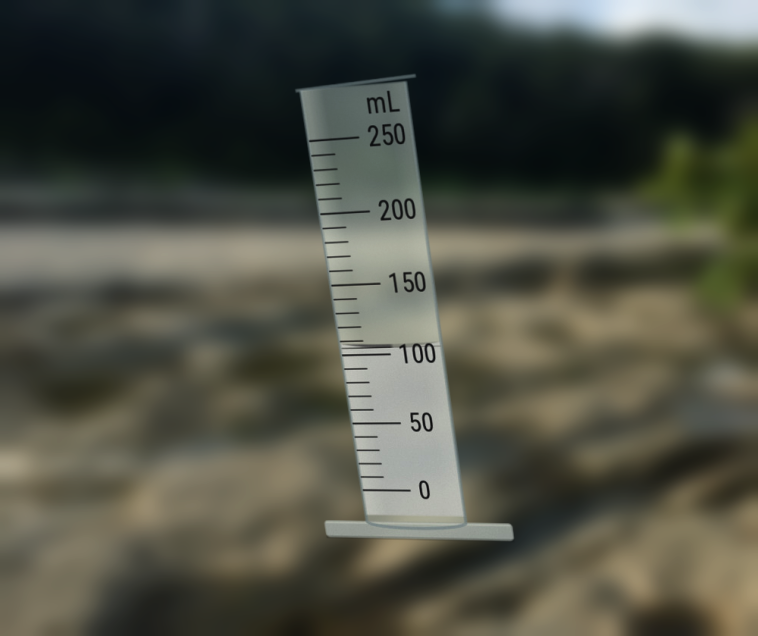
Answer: 105,mL
